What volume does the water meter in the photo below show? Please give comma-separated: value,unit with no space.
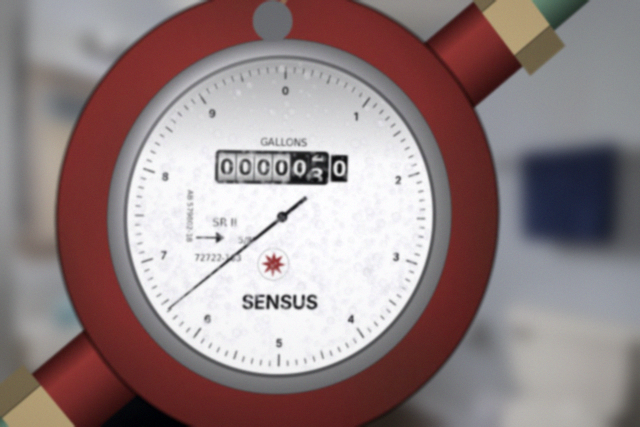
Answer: 26.4,gal
